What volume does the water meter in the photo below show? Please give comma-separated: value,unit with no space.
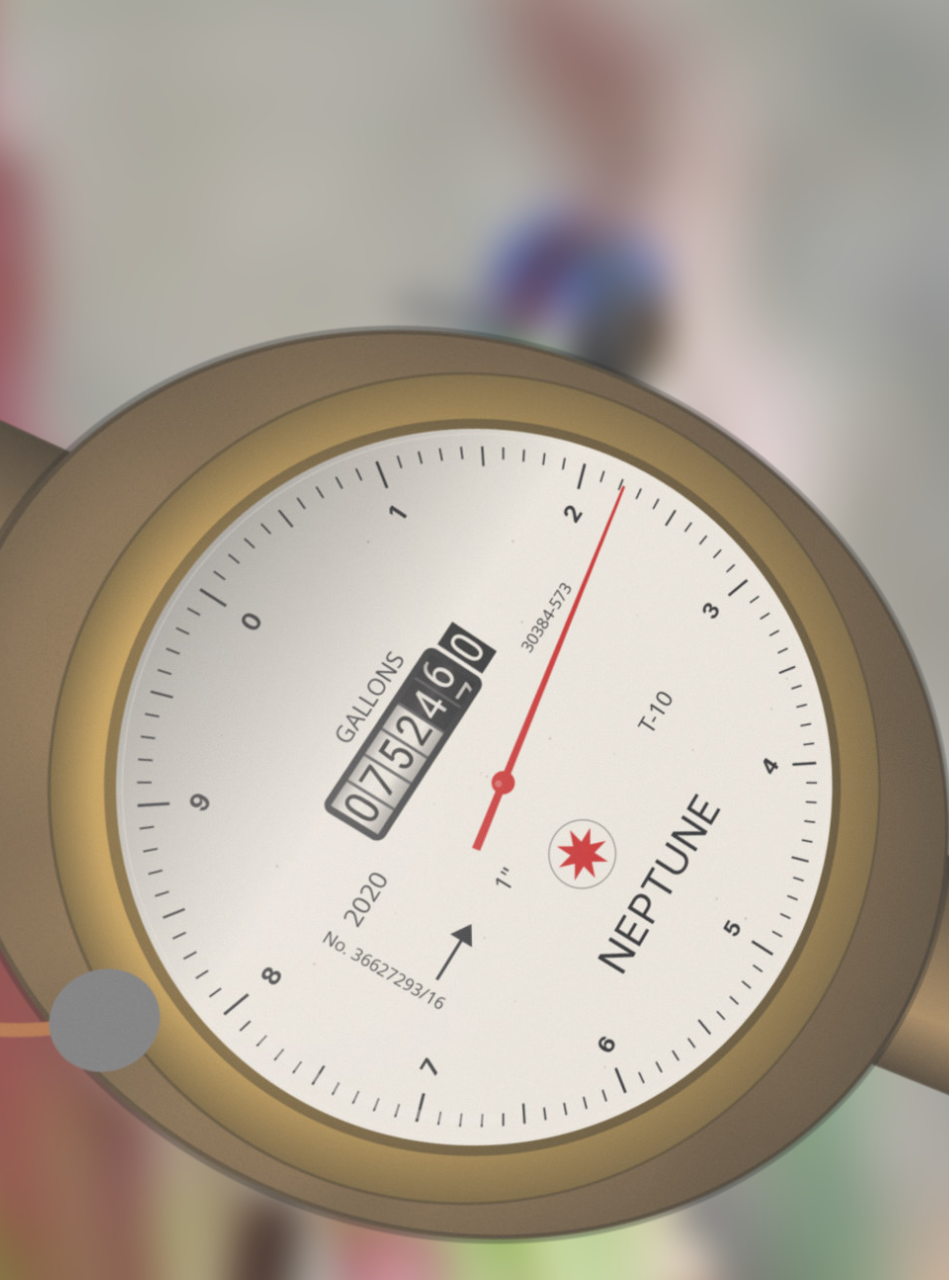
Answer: 752462.2,gal
